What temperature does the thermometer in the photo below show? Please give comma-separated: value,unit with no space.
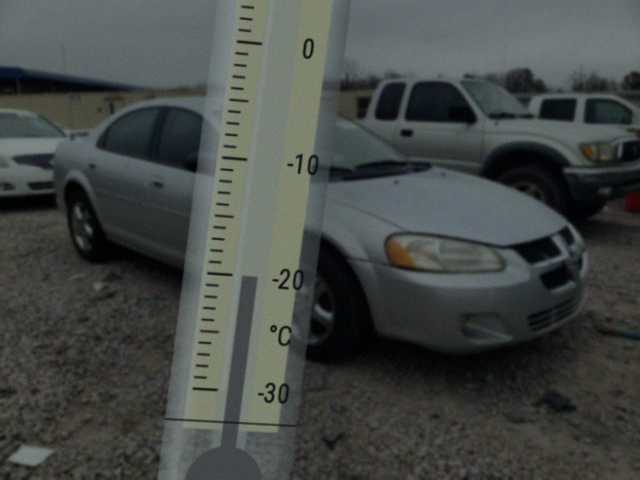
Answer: -20,°C
